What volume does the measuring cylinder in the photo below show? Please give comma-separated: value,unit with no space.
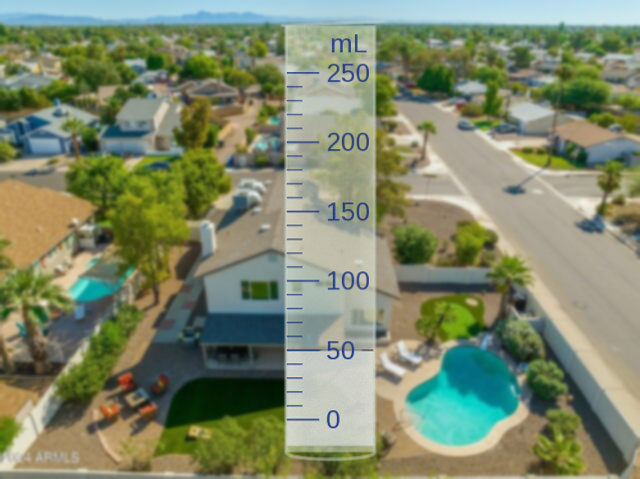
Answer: 50,mL
